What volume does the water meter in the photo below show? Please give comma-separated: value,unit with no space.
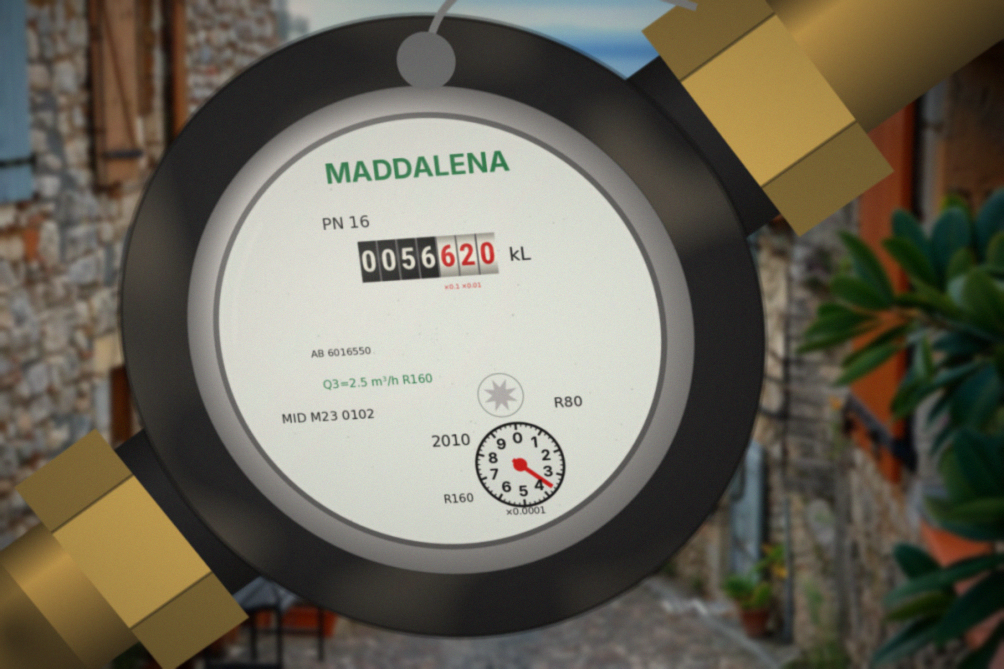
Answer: 56.6203,kL
